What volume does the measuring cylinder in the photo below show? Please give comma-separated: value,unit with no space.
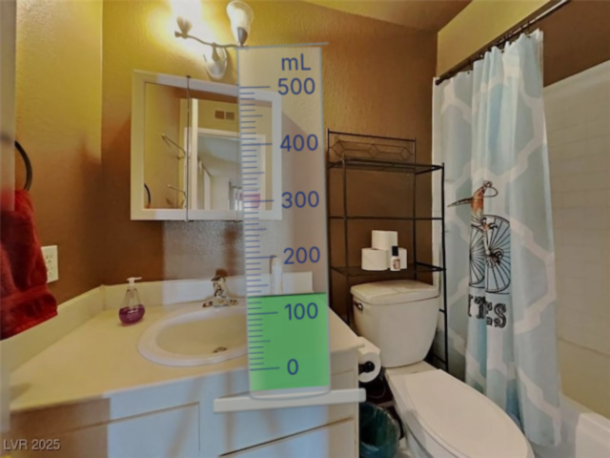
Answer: 130,mL
